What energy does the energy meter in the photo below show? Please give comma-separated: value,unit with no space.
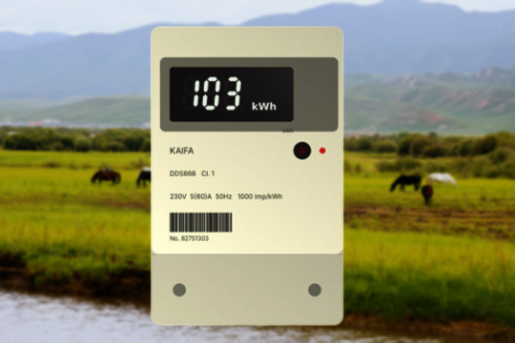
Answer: 103,kWh
